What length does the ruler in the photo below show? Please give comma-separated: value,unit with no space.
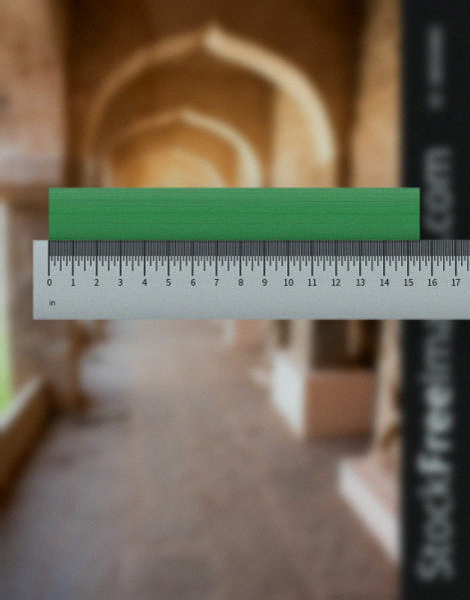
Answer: 15.5,in
